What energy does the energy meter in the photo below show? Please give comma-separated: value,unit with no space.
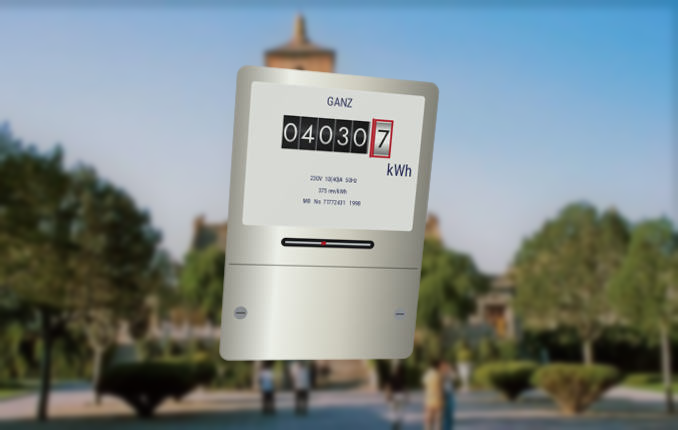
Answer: 4030.7,kWh
